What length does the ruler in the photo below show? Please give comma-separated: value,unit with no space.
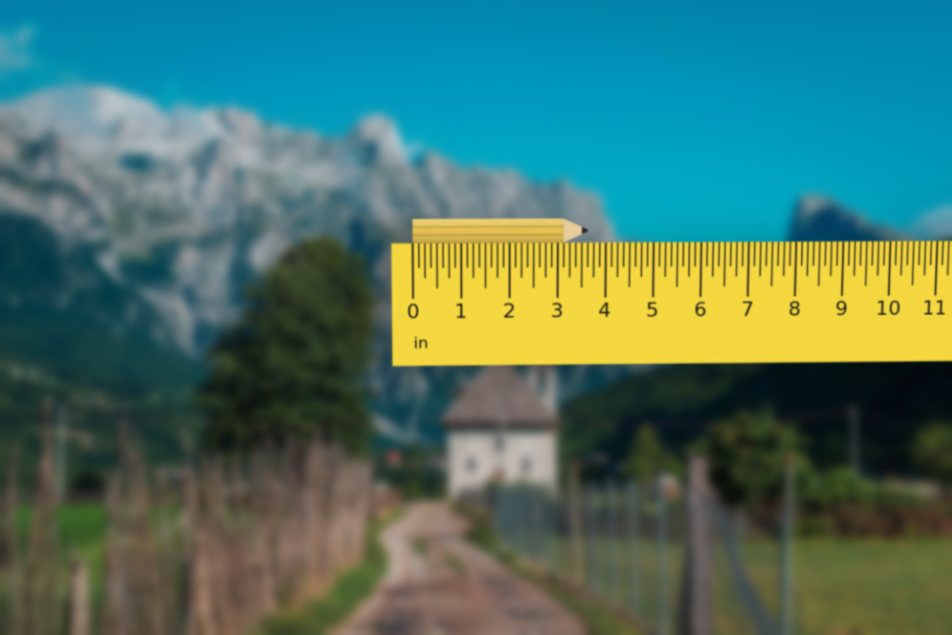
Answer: 3.625,in
